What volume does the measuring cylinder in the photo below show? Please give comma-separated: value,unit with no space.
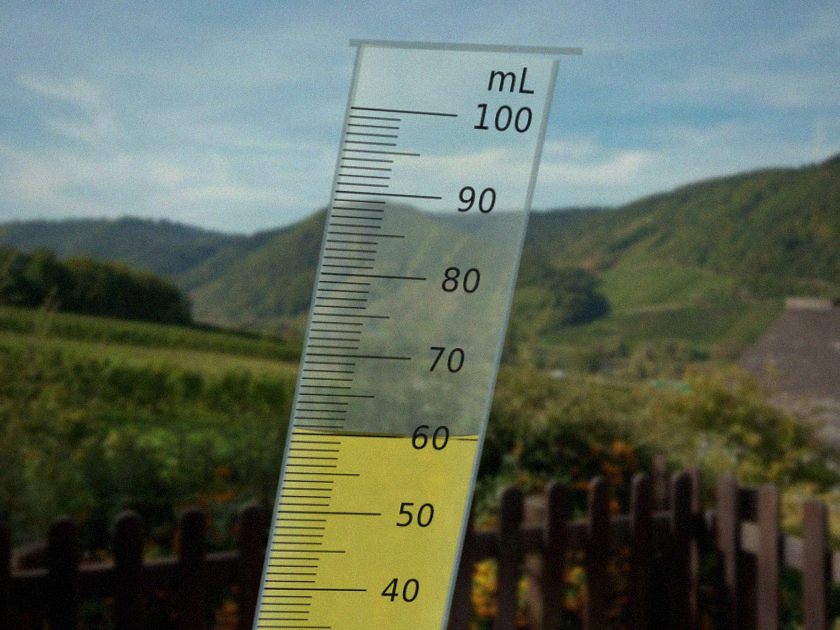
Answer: 60,mL
